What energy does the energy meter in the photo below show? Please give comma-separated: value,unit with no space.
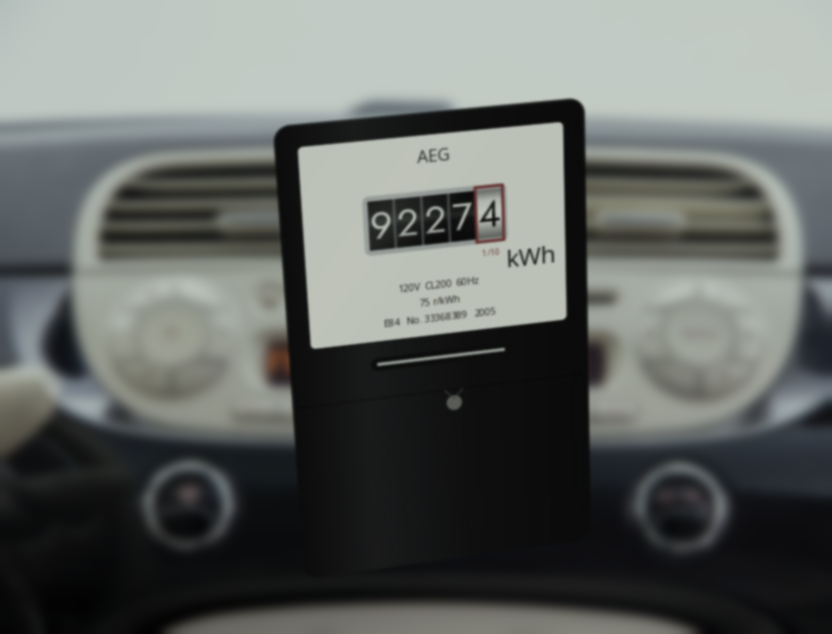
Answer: 9227.4,kWh
